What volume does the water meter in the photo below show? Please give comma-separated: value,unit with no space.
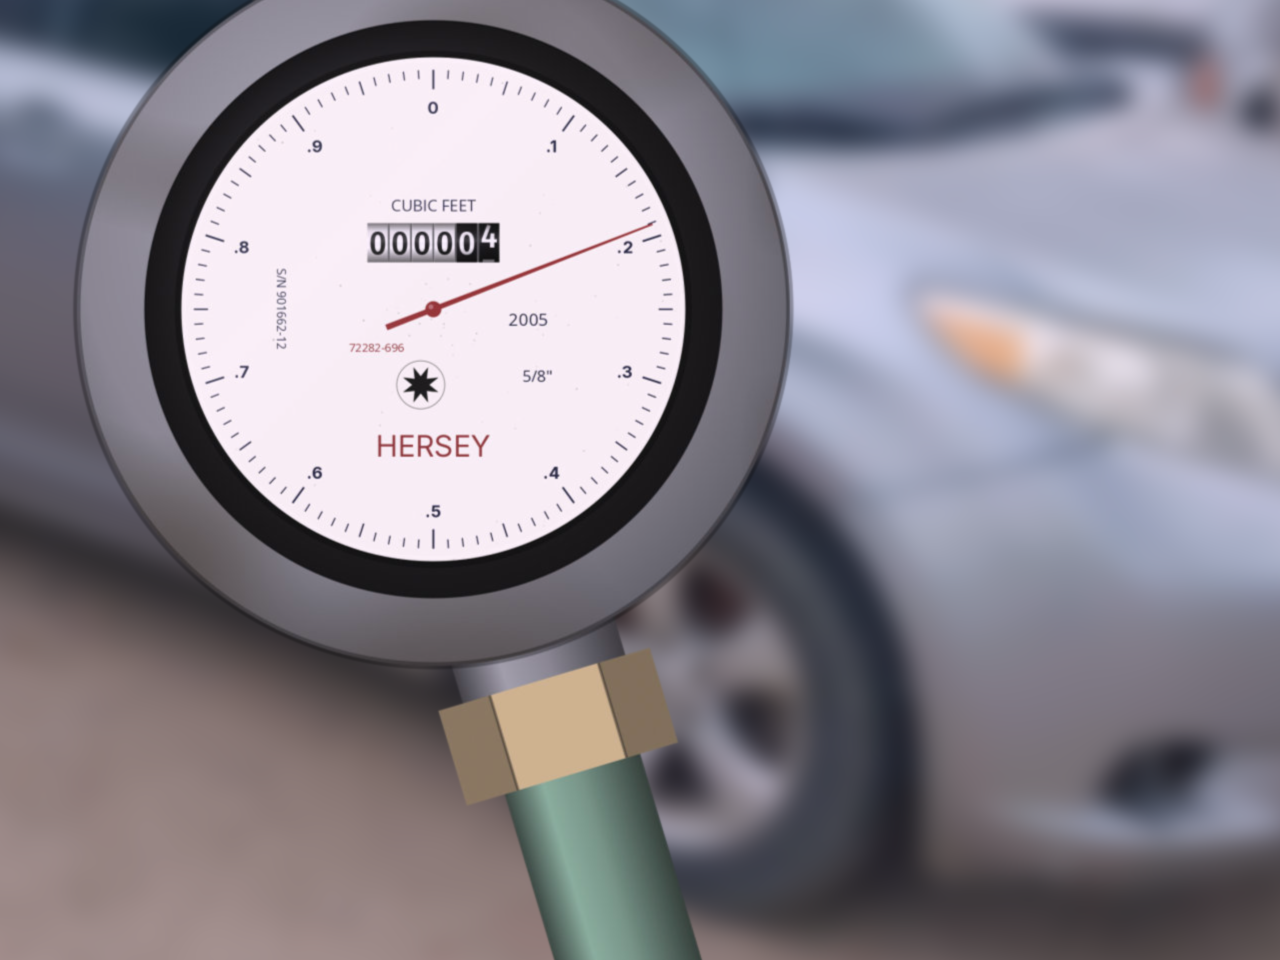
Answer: 4.19,ft³
